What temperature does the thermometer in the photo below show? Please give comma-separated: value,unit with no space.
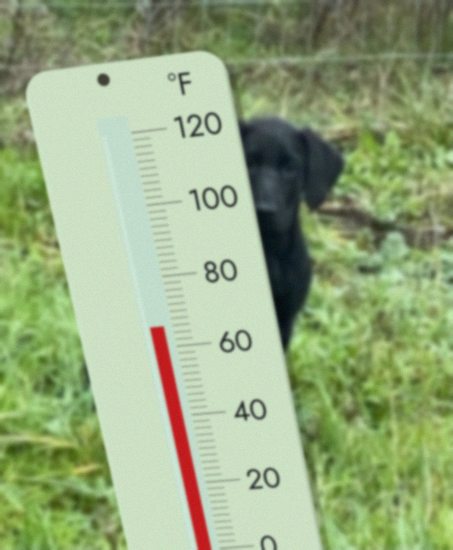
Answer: 66,°F
